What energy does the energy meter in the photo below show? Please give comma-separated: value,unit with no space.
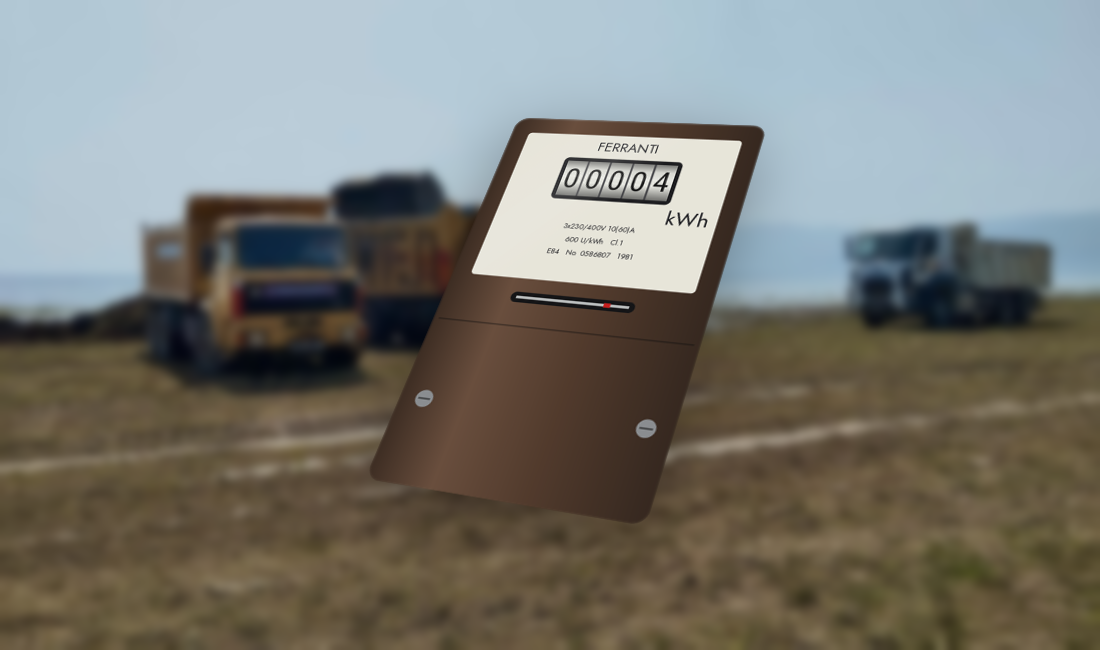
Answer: 4,kWh
